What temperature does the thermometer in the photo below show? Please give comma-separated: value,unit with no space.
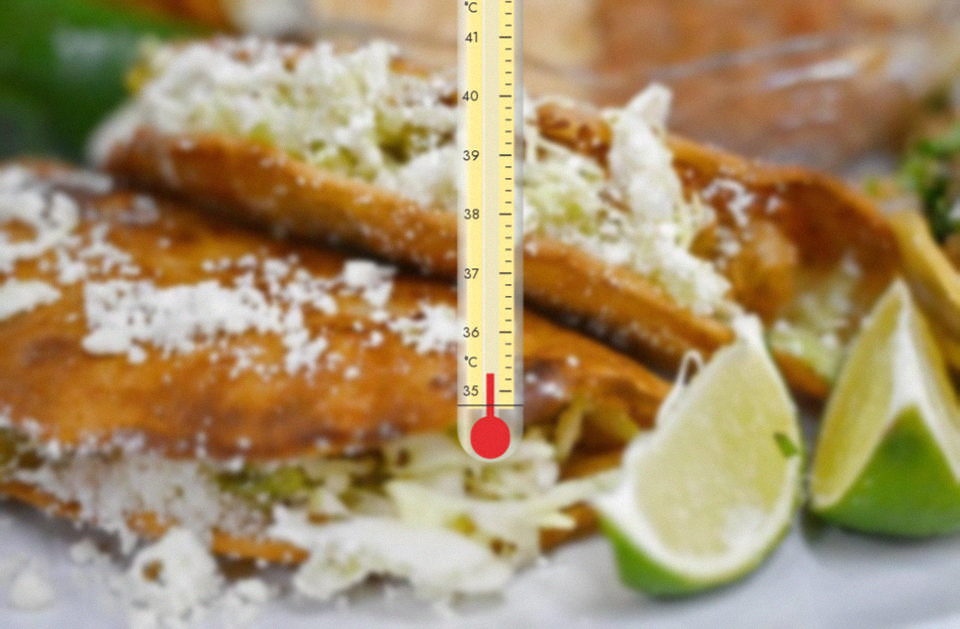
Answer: 35.3,°C
